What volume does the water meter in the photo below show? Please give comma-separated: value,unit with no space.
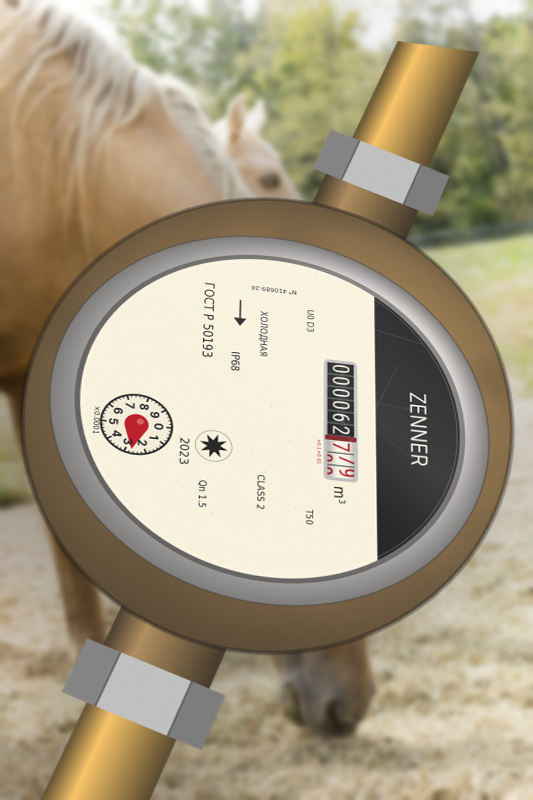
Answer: 62.7792,m³
